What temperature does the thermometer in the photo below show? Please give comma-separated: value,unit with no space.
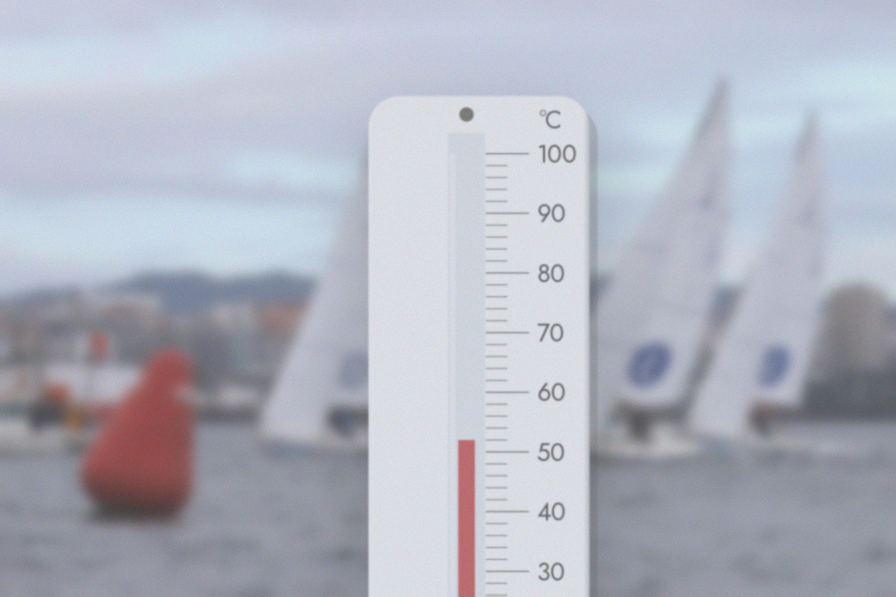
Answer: 52,°C
